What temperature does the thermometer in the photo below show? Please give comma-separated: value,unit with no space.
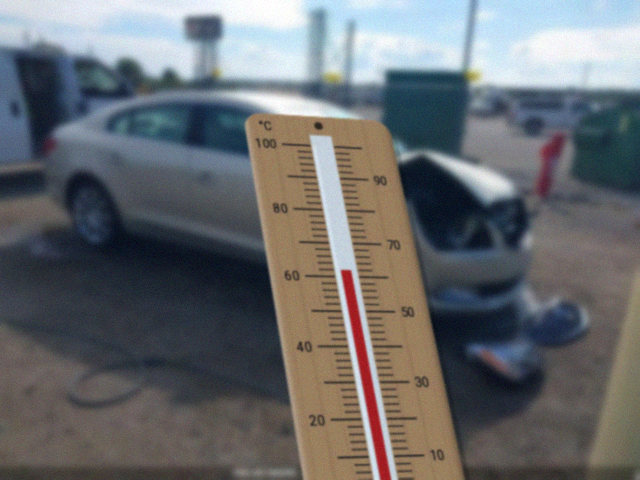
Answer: 62,°C
